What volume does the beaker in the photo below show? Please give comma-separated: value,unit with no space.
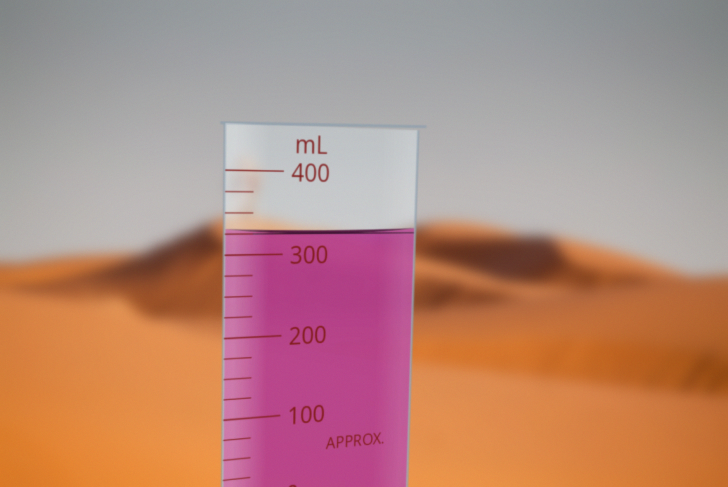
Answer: 325,mL
